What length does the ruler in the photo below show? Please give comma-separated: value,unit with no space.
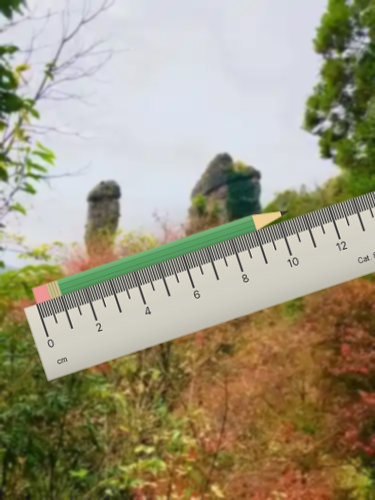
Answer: 10.5,cm
